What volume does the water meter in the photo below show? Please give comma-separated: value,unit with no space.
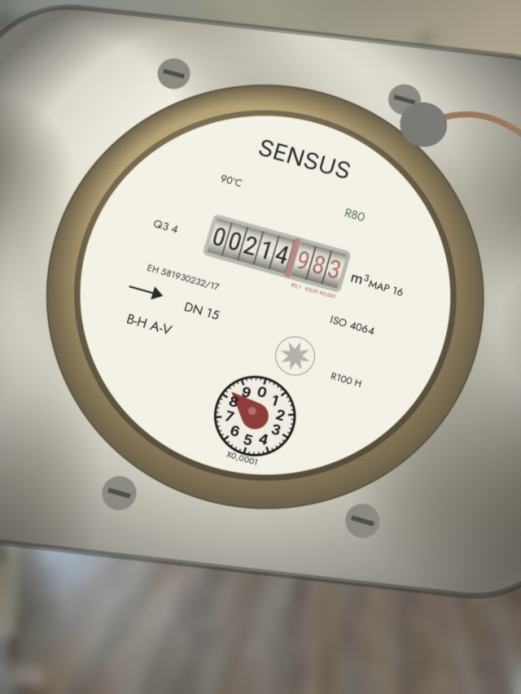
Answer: 214.9838,m³
